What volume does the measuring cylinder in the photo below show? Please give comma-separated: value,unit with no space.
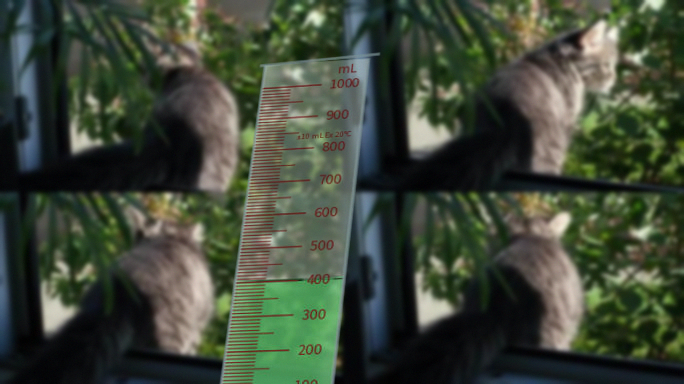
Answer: 400,mL
